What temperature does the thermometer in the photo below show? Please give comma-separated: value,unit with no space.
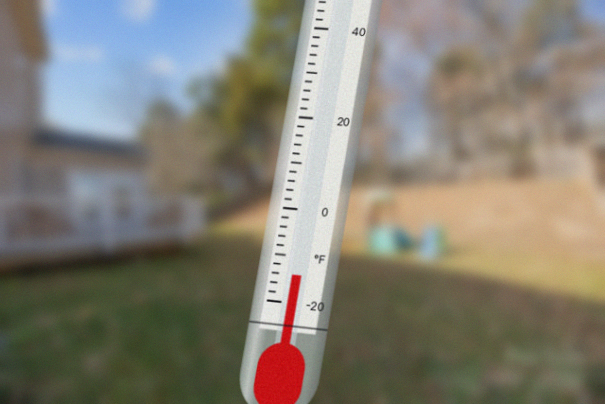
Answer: -14,°F
